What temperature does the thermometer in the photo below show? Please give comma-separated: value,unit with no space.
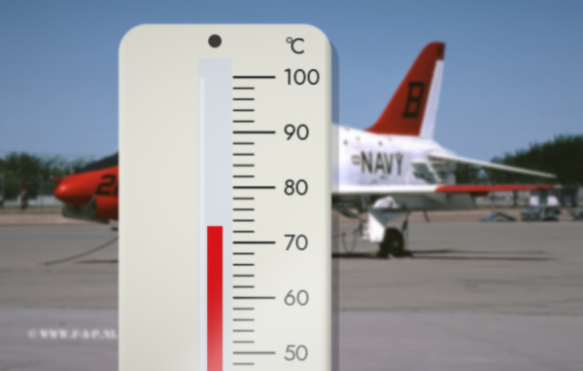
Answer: 73,°C
